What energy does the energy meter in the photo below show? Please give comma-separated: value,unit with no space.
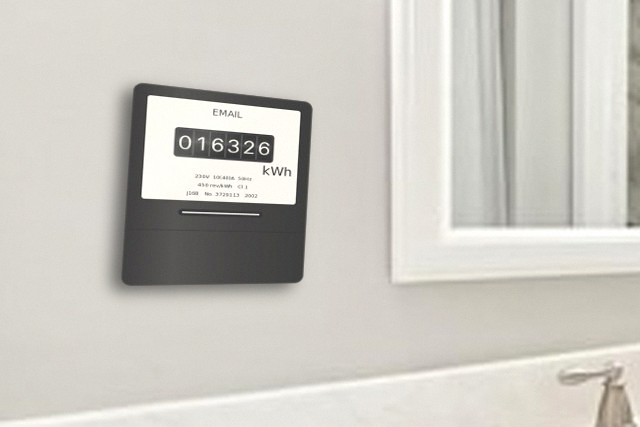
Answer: 16326,kWh
